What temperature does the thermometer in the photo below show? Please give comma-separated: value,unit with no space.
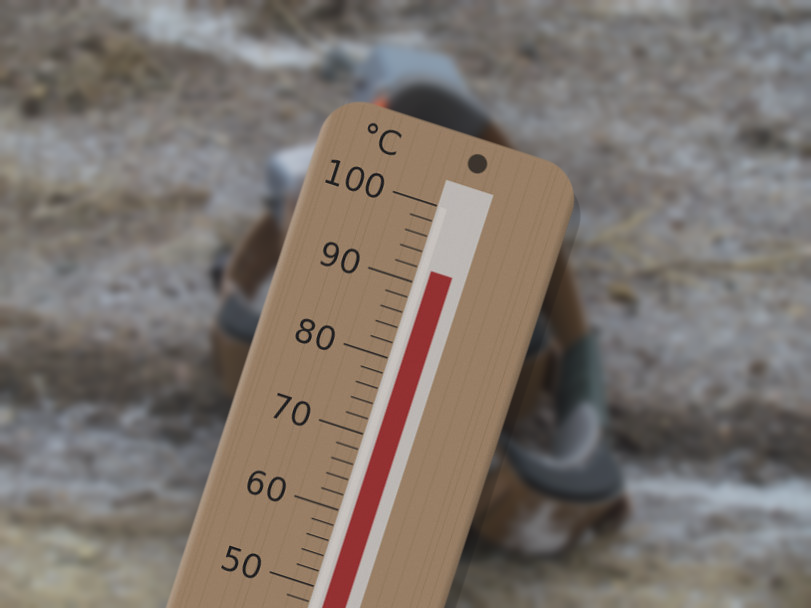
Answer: 92,°C
